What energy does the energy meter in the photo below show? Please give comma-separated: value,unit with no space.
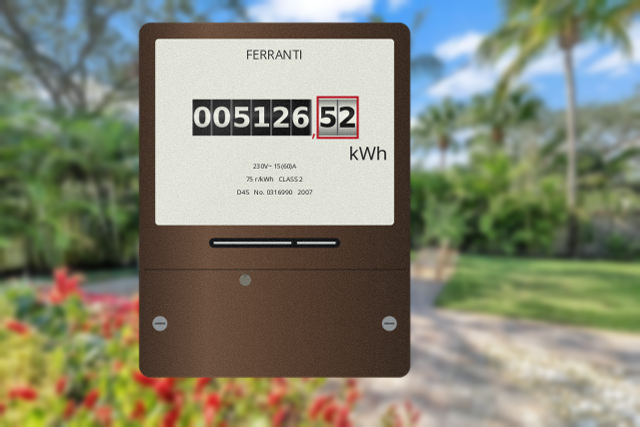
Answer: 5126.52,kWh
